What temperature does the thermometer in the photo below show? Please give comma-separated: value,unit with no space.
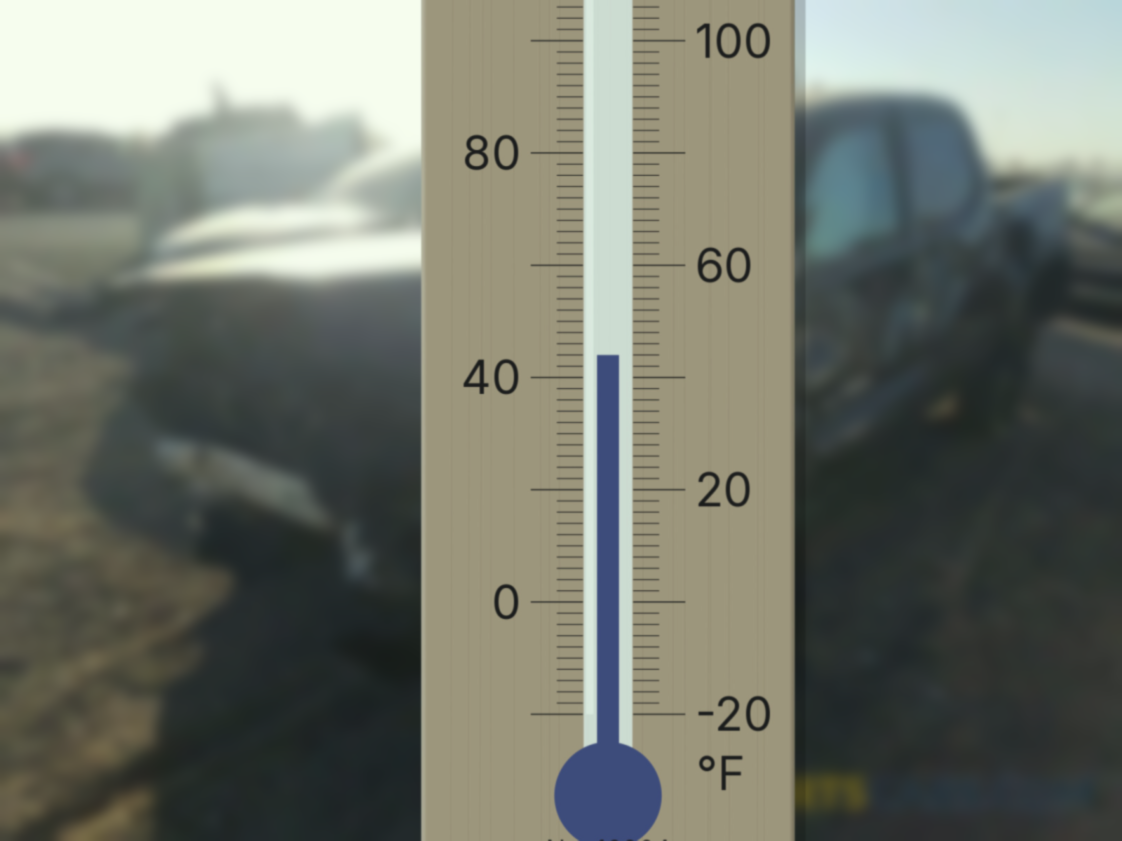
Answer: 44,°F
